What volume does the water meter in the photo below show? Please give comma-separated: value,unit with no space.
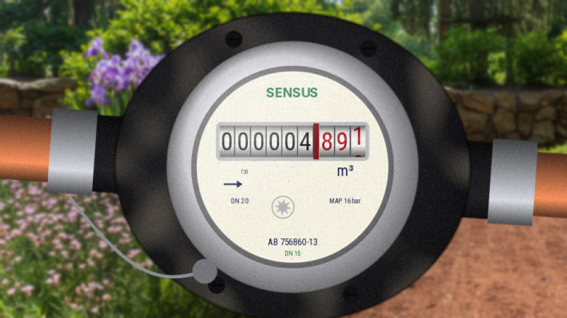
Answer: 4.891,m³
